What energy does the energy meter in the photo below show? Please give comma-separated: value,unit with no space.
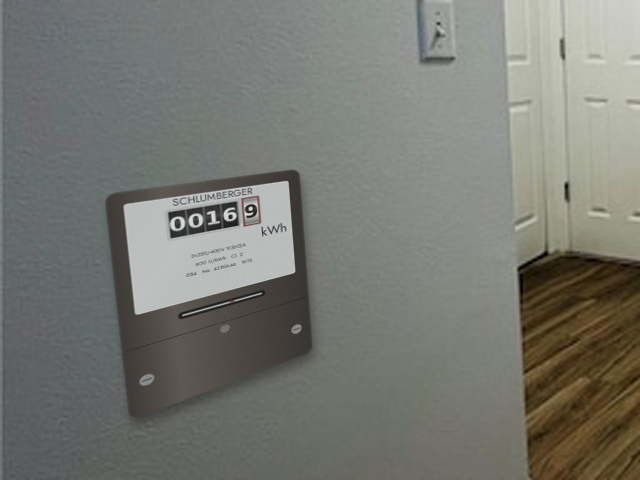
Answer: 16.9,kWh
